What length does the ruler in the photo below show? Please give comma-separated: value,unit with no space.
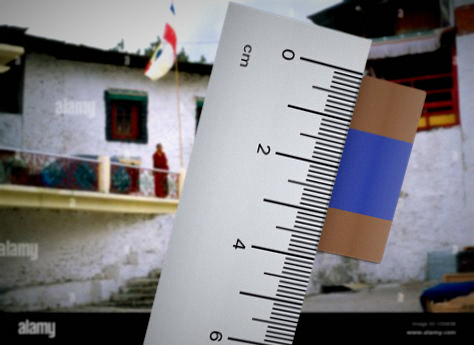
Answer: 3.8,cm
